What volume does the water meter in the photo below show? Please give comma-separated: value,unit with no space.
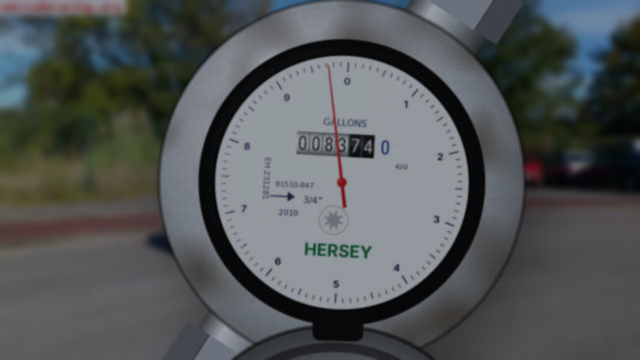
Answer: 83739.7,gal
